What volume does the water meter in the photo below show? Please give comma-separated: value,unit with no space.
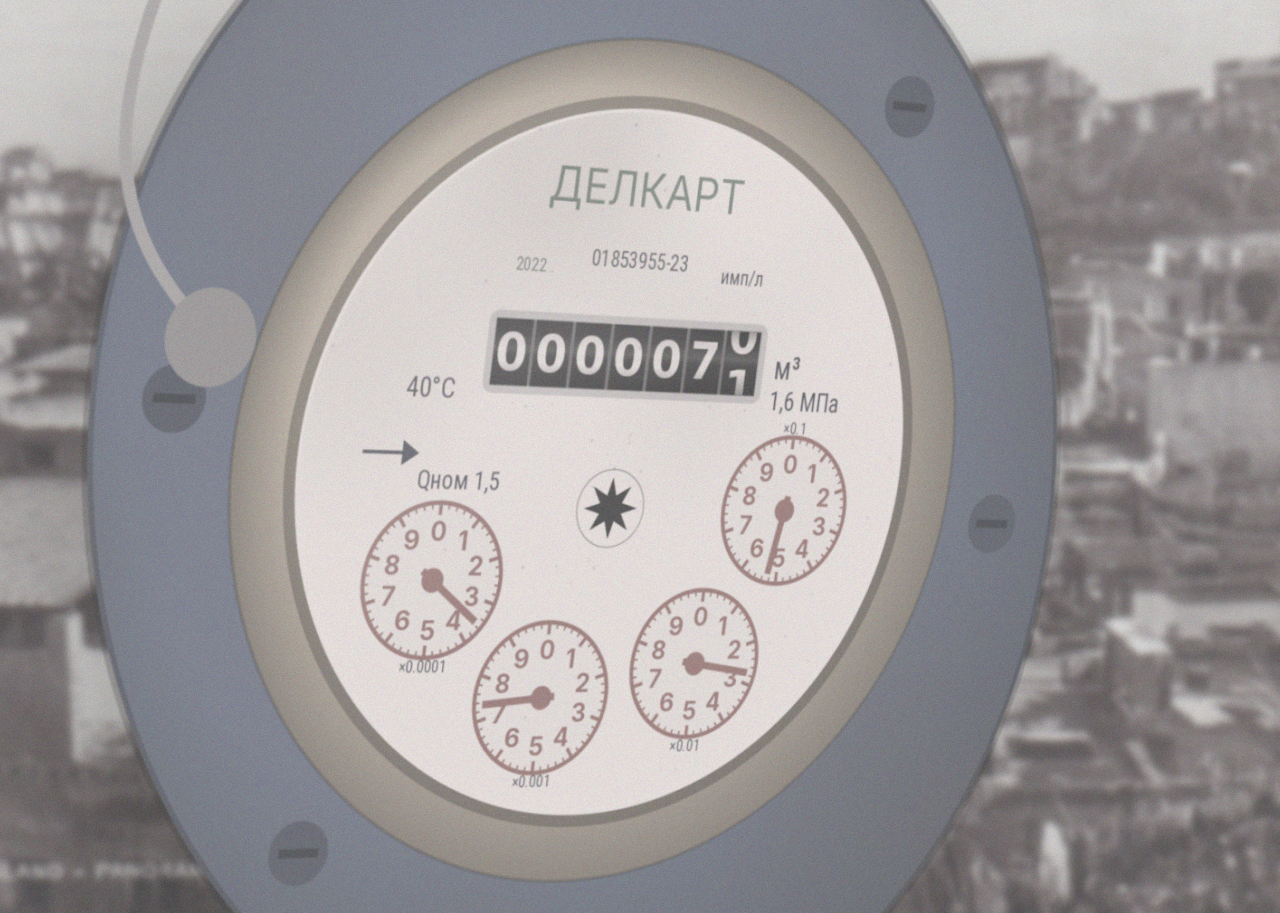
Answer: 70.5273,m³
